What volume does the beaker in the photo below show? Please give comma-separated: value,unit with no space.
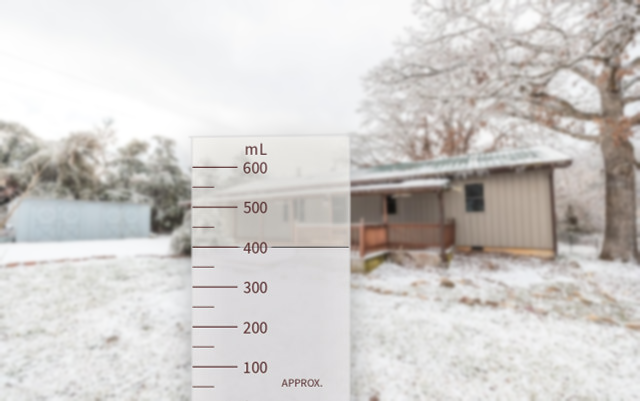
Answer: 400,mL
